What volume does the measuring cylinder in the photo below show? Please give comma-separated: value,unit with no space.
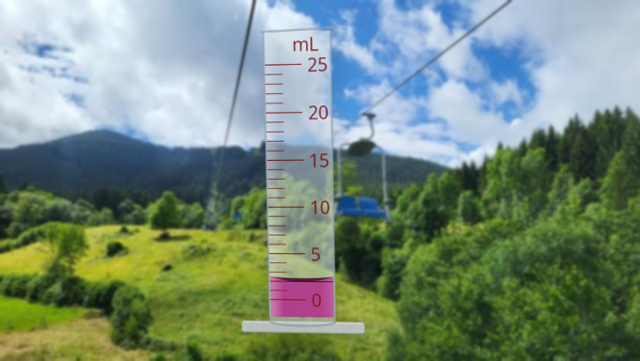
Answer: 2,mL
